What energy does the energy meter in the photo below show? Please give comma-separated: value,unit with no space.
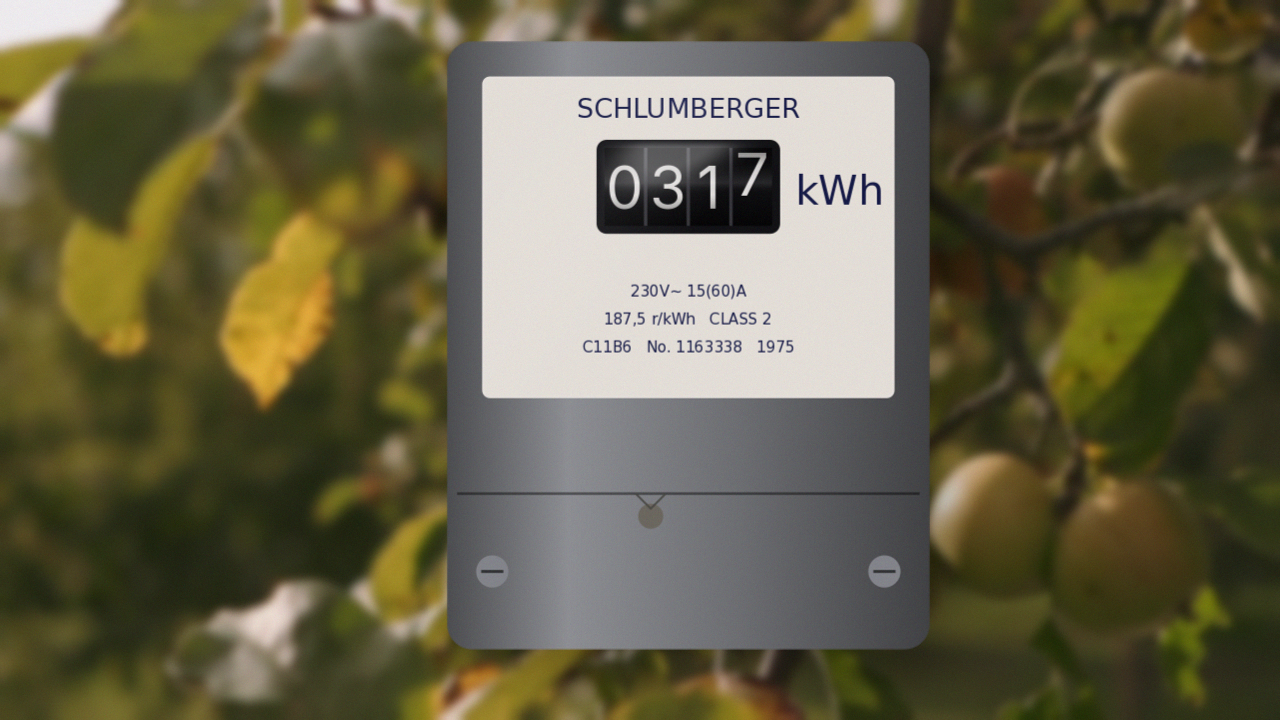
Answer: 317,kWh
